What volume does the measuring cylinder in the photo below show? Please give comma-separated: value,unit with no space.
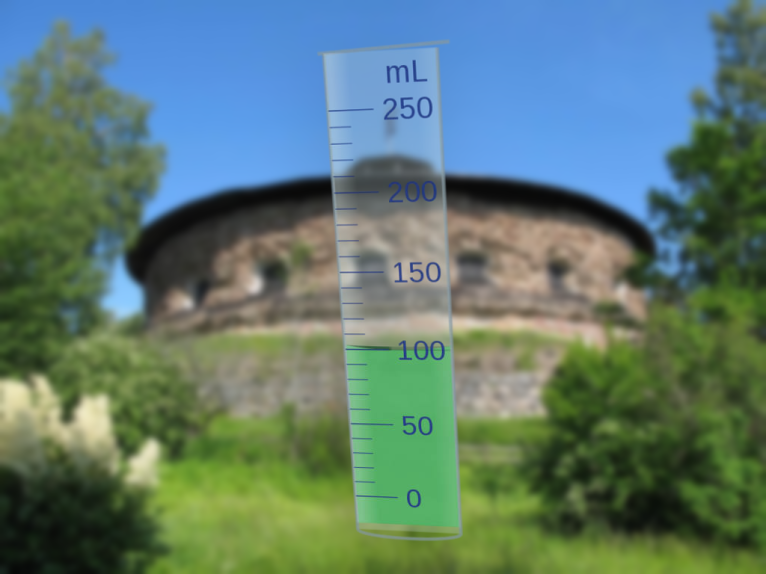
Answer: 100,mL
